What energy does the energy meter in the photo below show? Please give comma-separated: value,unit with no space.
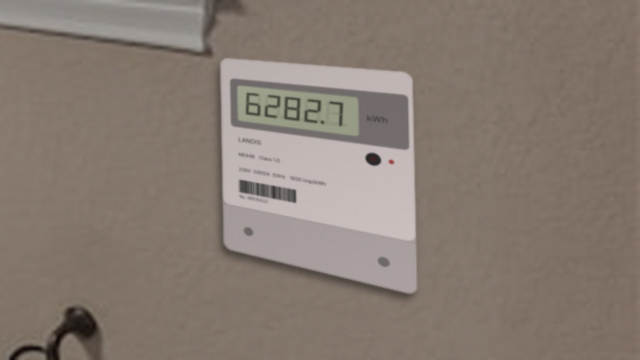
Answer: 6282.7,kWh
